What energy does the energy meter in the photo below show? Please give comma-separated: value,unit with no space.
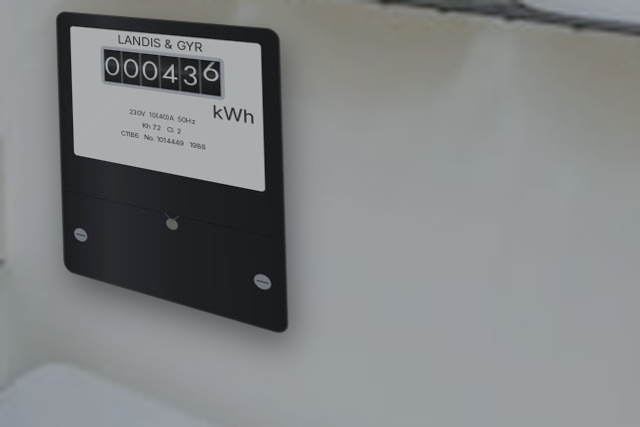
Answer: 436,kWh
